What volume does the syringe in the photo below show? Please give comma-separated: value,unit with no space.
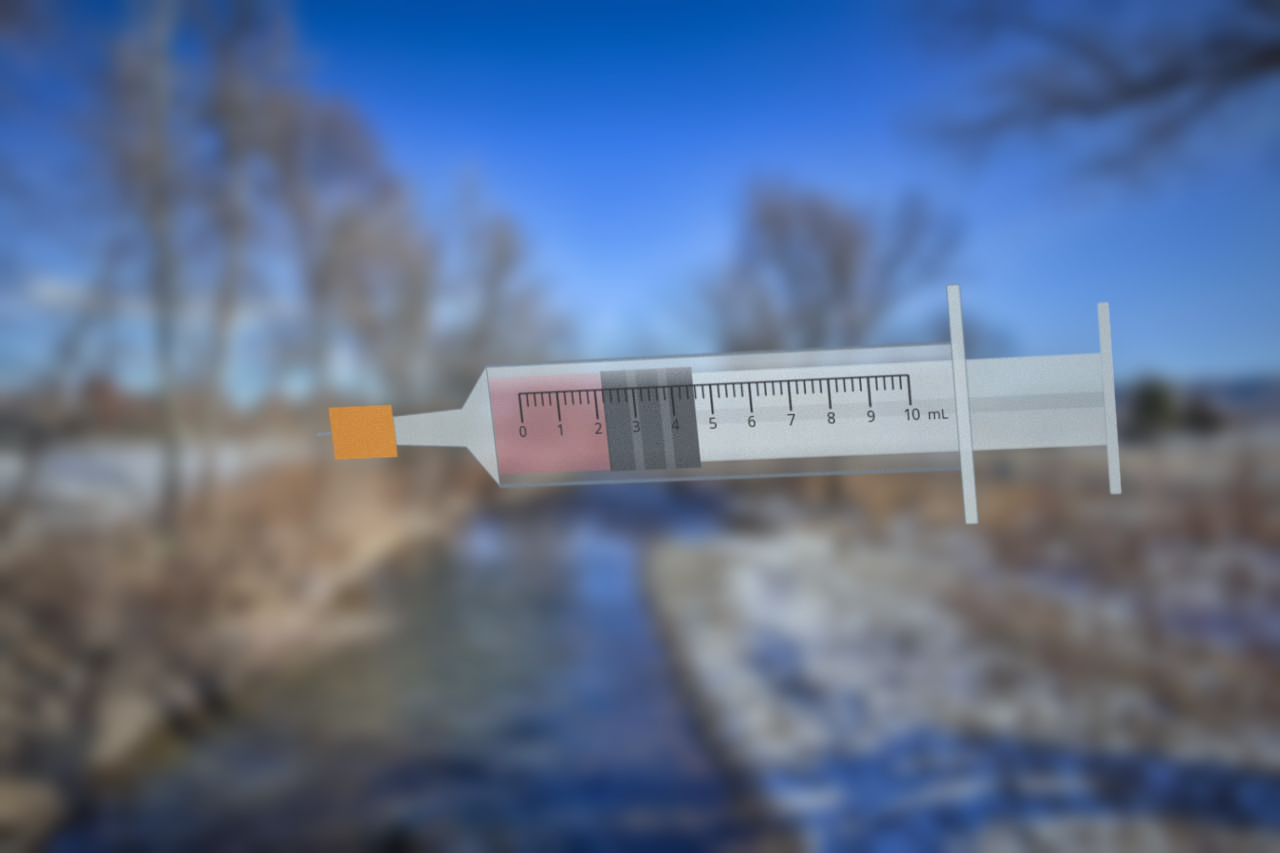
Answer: 2.2,mL
